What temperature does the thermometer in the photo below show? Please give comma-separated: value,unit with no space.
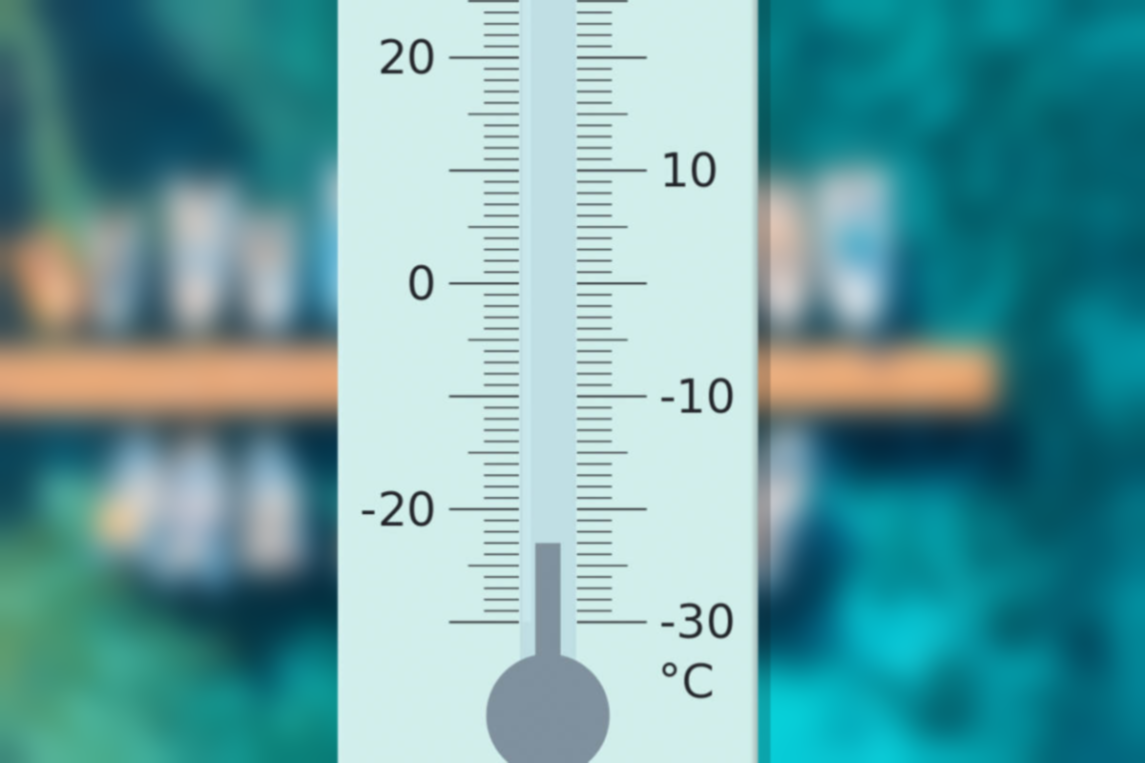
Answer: -23,°C
